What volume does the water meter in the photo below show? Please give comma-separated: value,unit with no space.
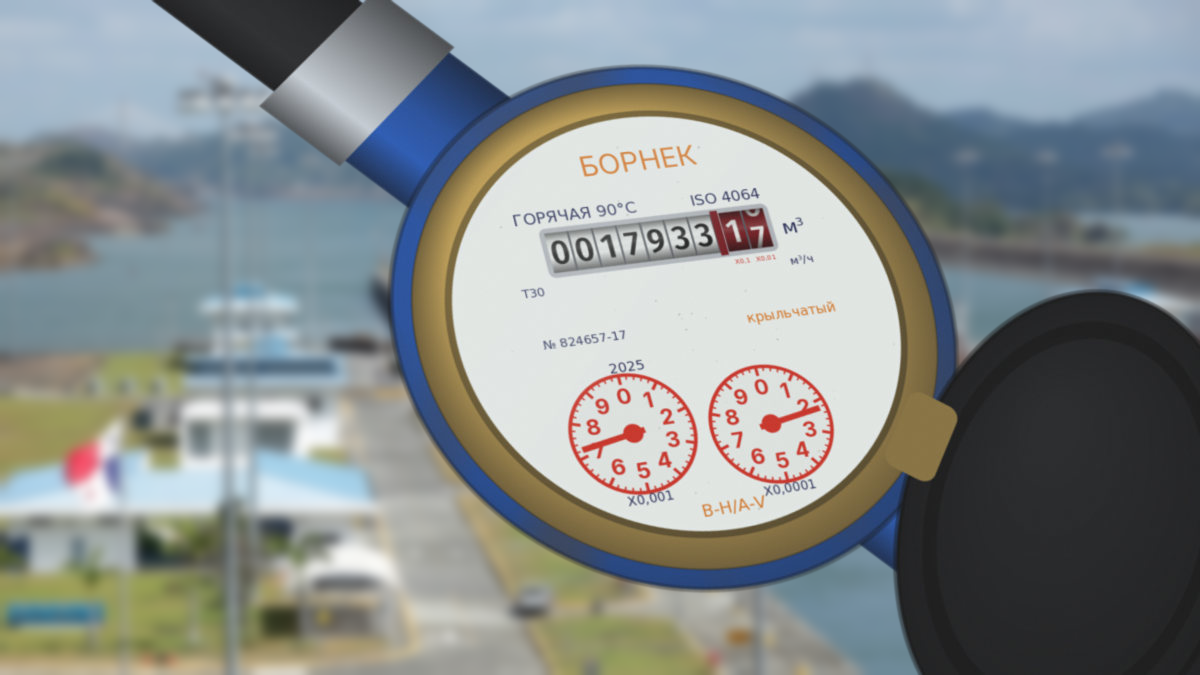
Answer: 17933.1672,m³
